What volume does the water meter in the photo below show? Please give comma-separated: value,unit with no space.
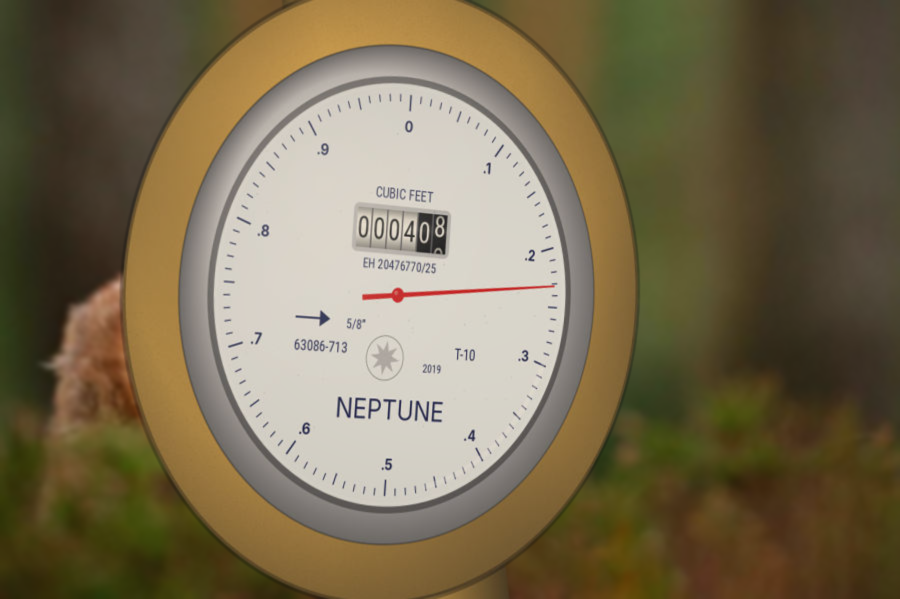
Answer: 408.23,ft³
